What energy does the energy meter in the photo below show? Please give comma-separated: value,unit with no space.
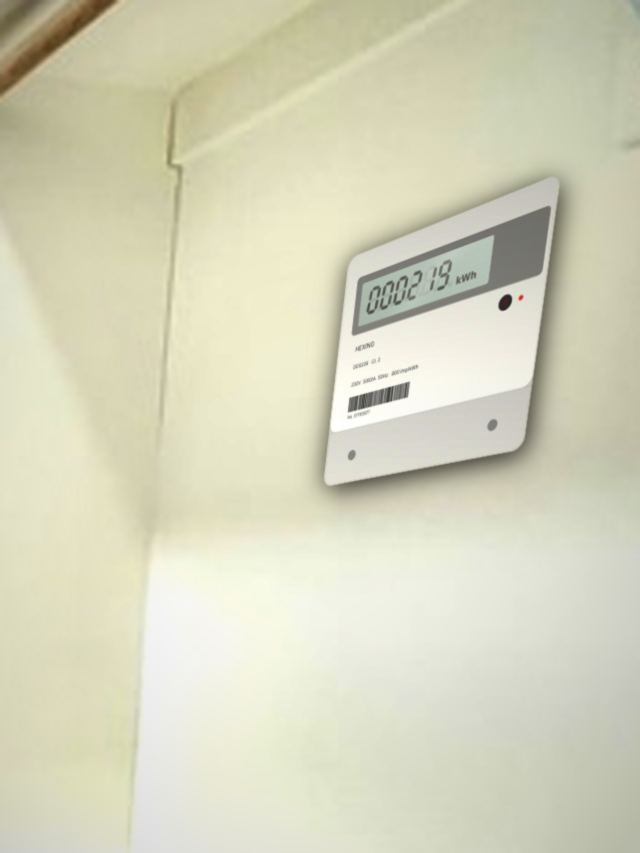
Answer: 219,kWh
